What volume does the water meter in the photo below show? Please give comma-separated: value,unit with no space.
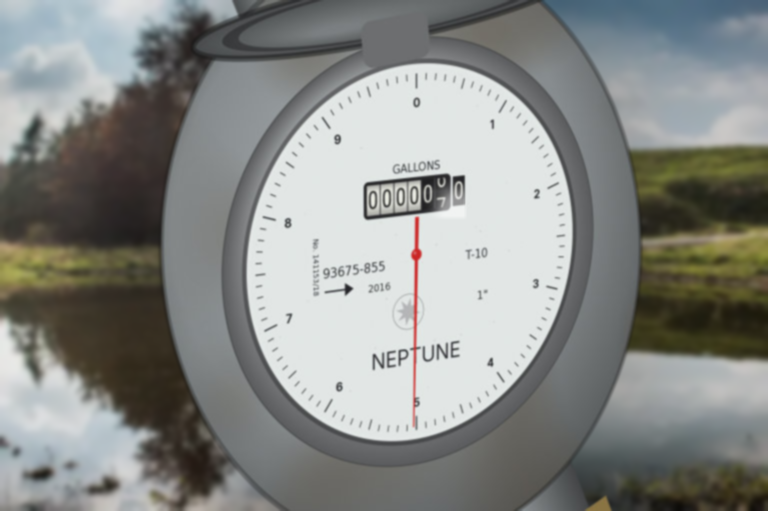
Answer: 65.0,gal
